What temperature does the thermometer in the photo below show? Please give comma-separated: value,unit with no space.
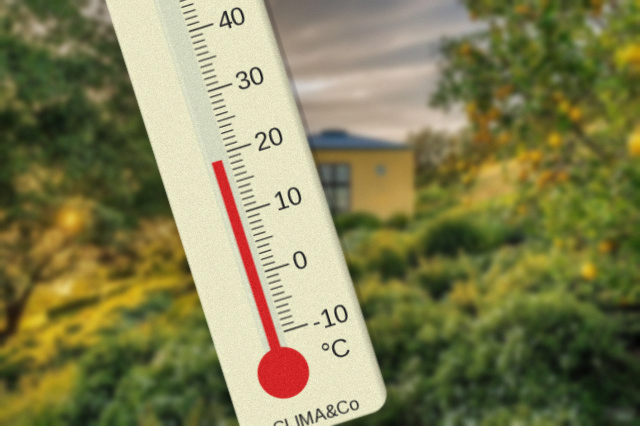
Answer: 19,°C
